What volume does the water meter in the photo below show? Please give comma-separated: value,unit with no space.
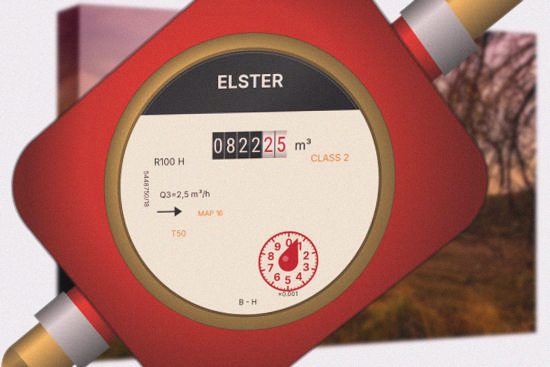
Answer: 822.250,m³
